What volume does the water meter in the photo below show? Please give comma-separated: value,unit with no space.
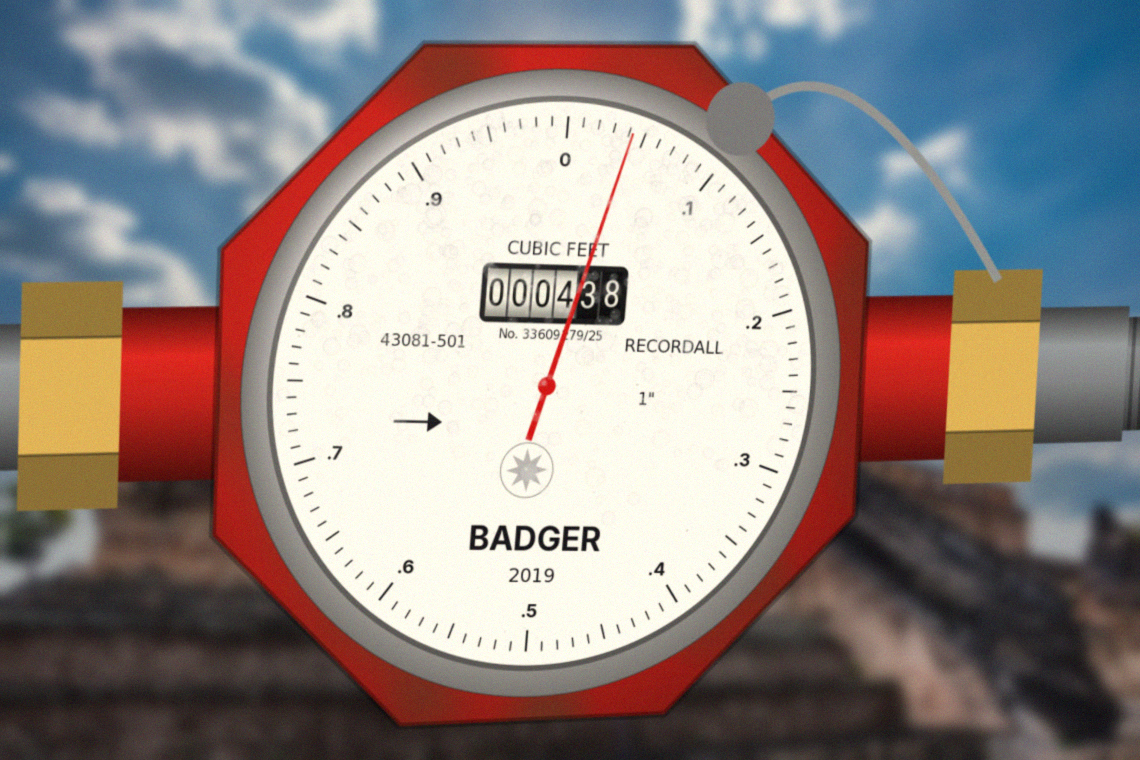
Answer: 438.04,ft³
